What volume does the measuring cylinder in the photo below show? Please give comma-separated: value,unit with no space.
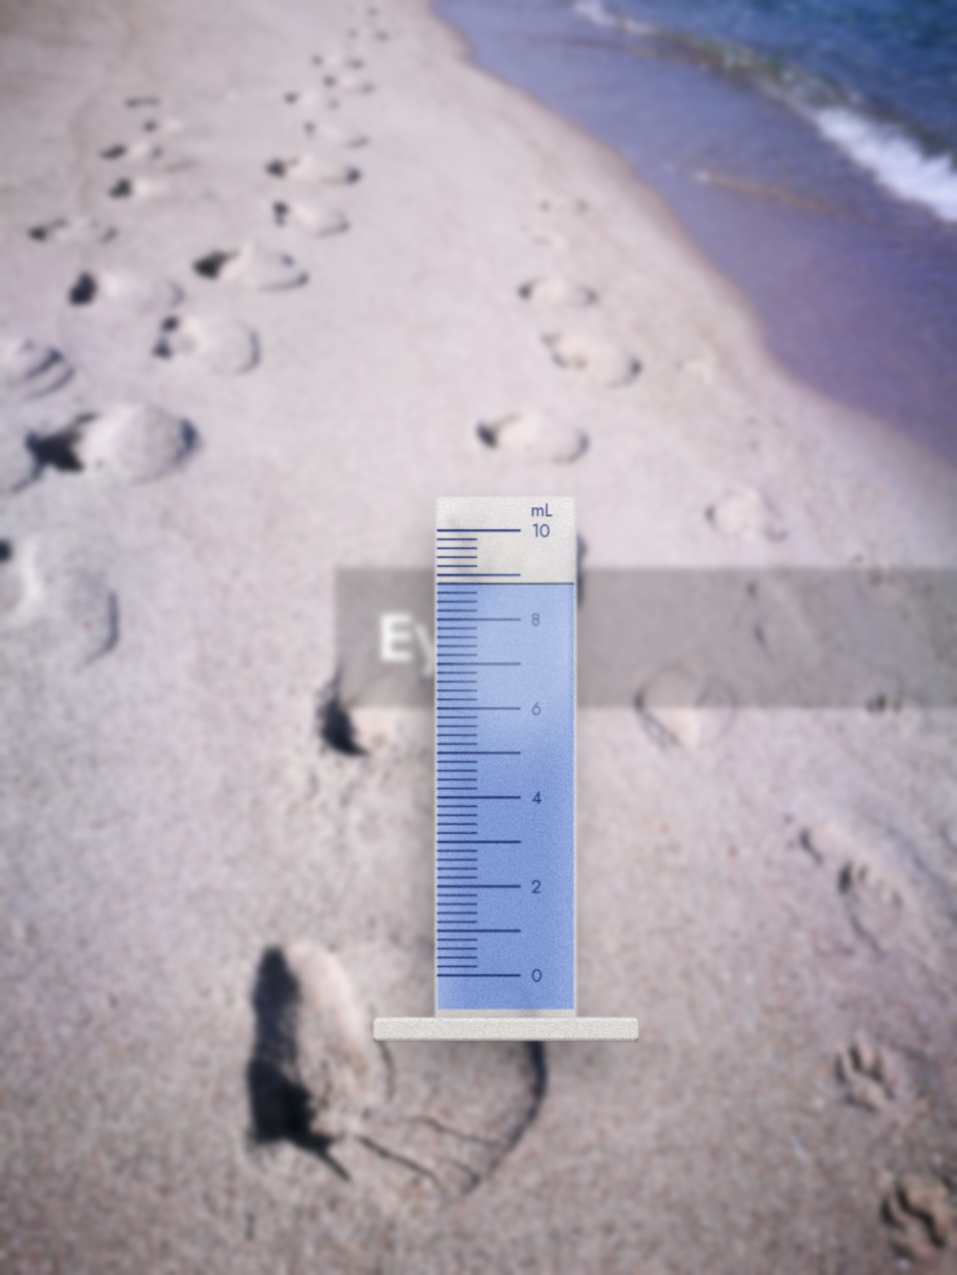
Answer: 8.8,mL
